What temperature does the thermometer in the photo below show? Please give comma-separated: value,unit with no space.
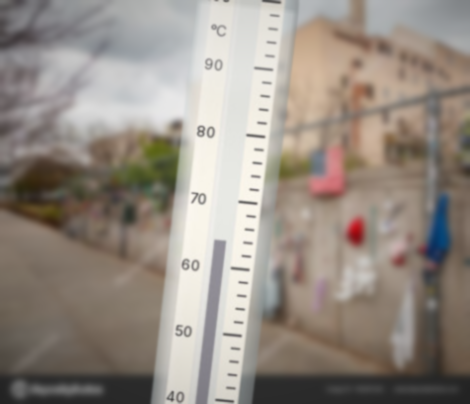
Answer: 64,°C
